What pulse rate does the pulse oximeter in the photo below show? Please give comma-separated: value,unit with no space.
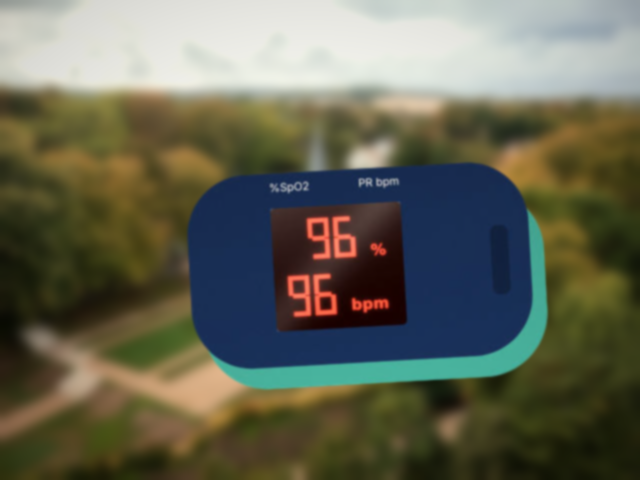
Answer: 96,bpm
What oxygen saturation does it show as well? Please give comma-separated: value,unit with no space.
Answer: 96,%
